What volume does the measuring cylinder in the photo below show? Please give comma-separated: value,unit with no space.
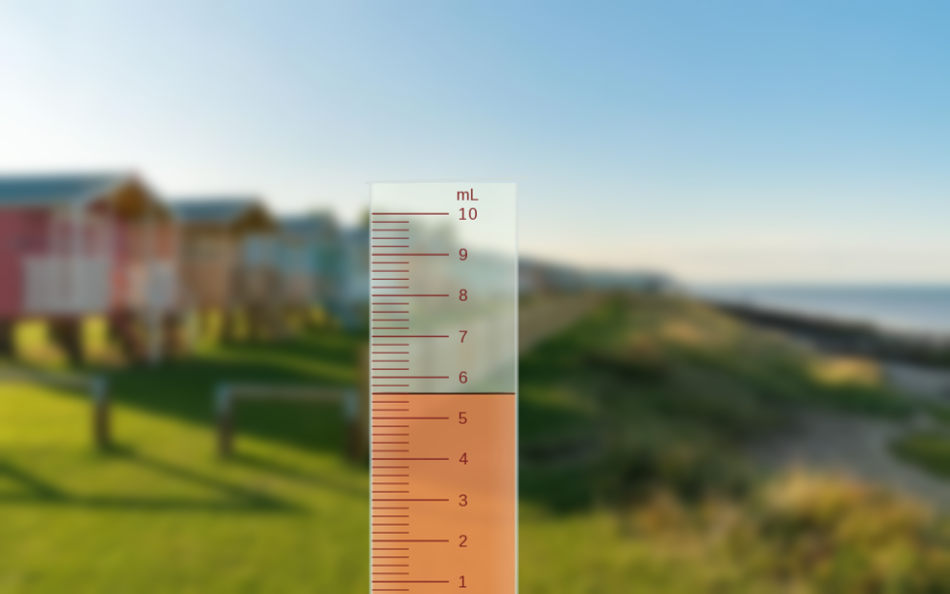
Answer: 5.6,mL
